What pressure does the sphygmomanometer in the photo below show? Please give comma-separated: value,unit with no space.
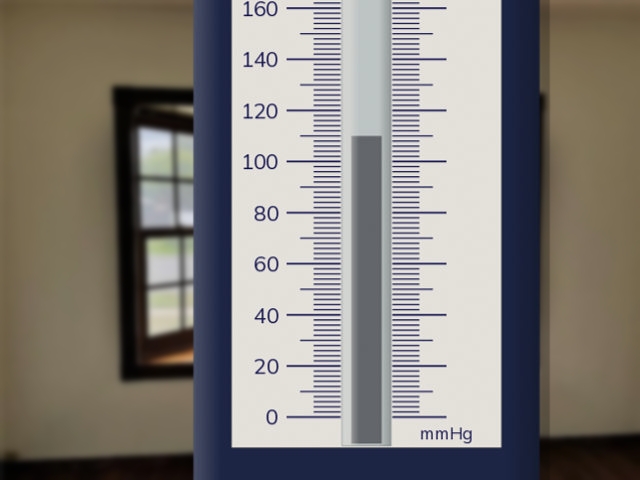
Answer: 110,mmHg
